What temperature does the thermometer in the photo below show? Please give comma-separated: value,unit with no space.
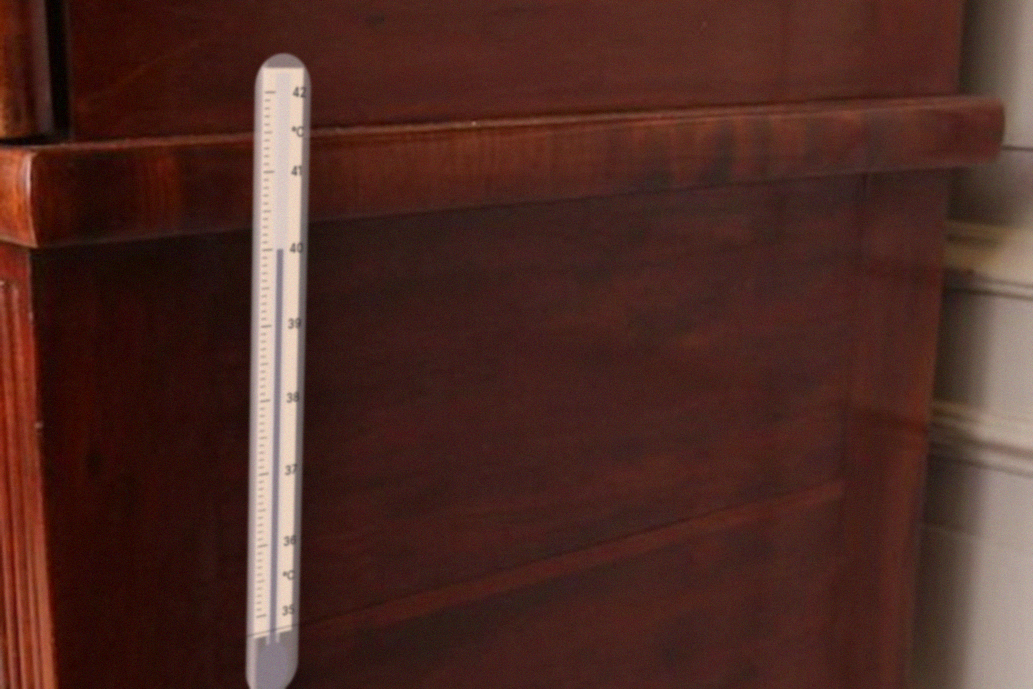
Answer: 40,°C
